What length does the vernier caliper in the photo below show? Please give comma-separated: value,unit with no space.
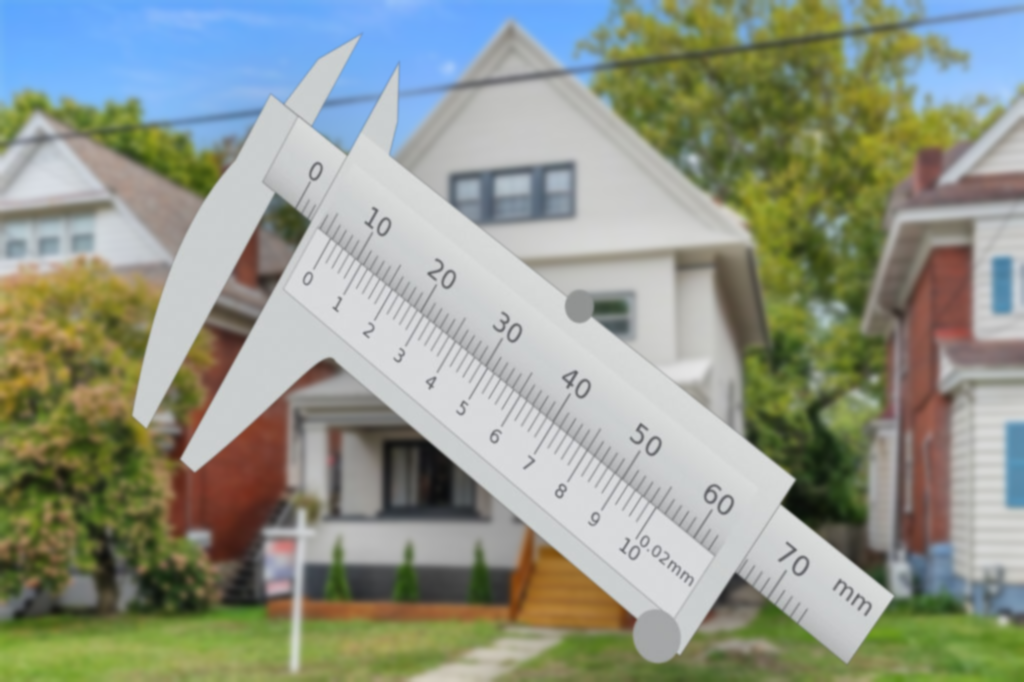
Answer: 5.8,mm
